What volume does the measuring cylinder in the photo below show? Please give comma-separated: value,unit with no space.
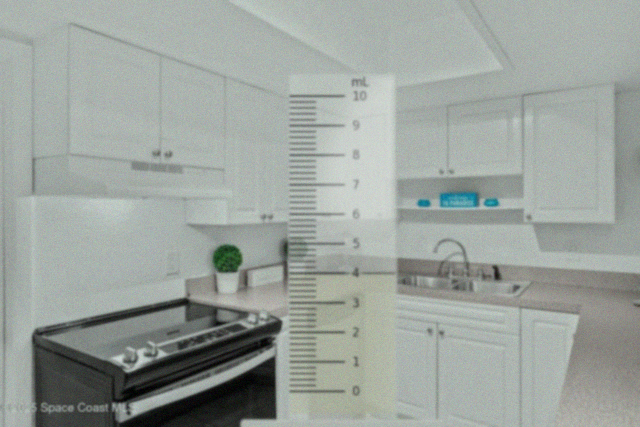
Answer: 4,mL
